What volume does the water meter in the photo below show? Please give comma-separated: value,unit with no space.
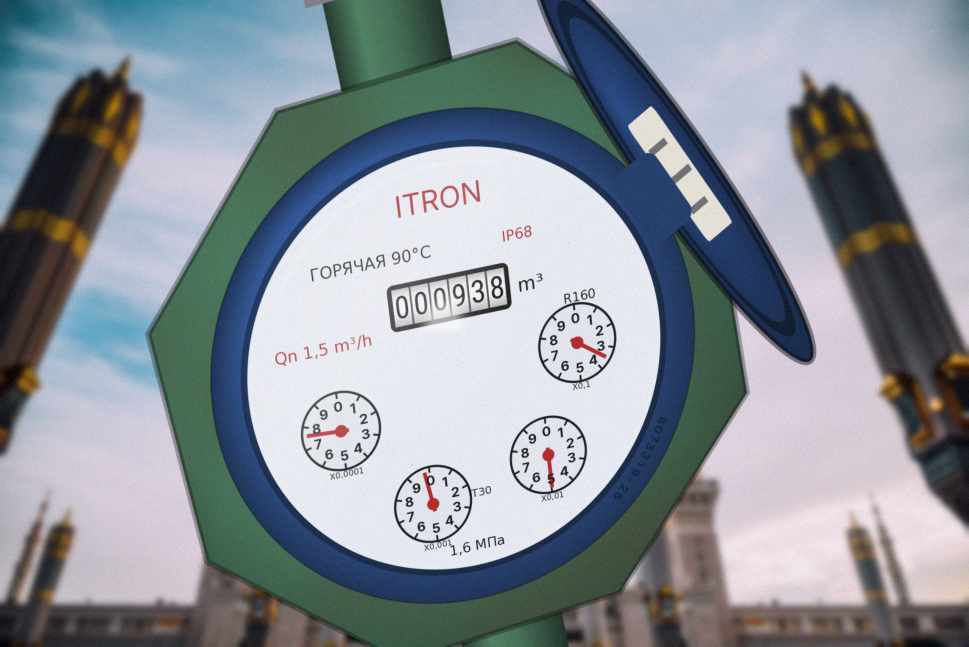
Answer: 938.3497,m³
